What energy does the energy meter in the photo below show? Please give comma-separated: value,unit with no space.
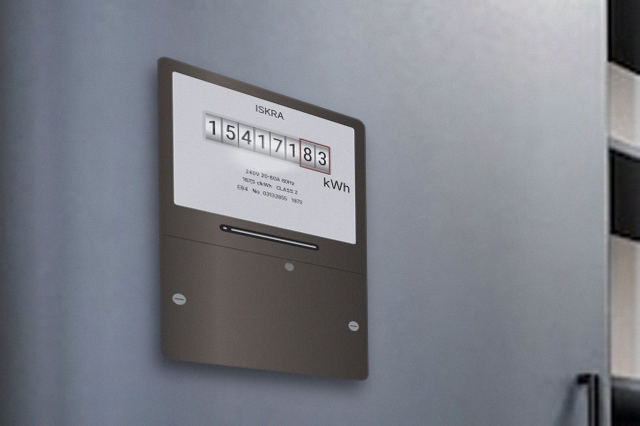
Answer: 154171.83,kWh
